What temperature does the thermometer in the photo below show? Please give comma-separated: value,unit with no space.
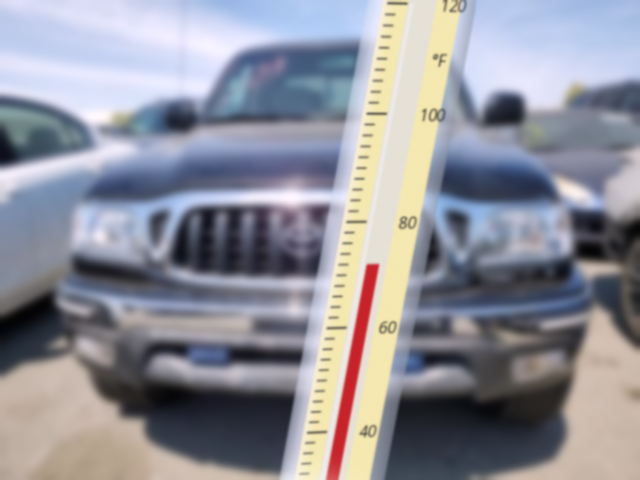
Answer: 72,°F
